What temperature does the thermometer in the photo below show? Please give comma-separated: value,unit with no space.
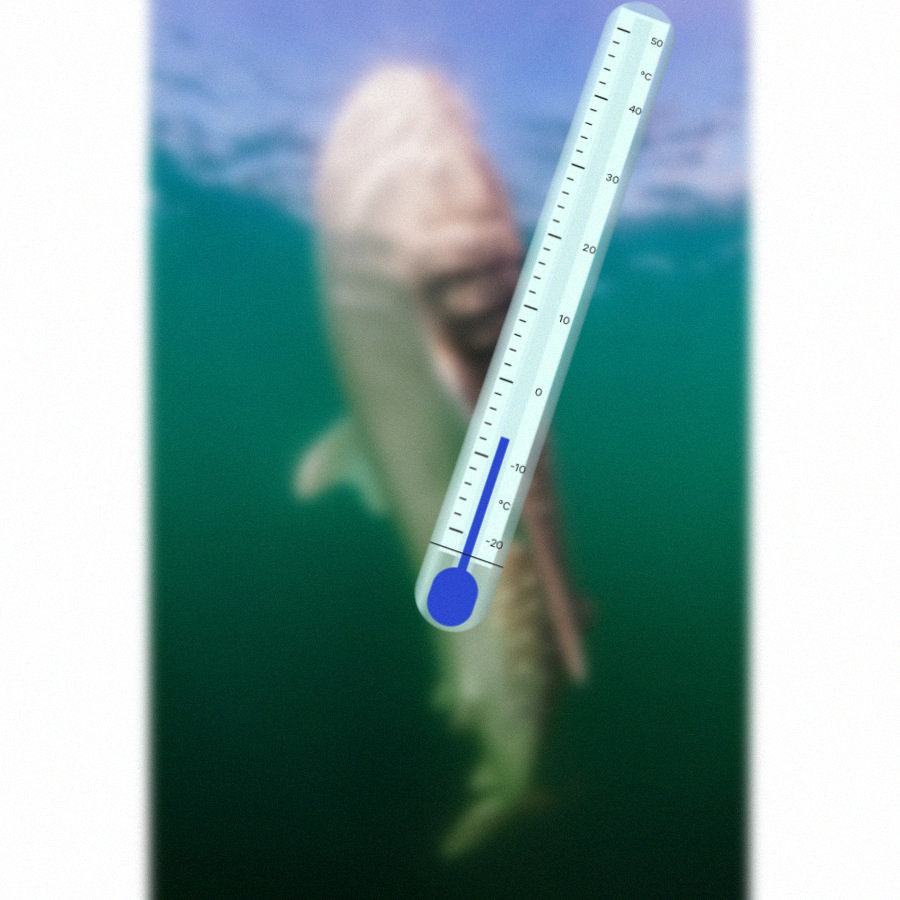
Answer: -7,°C
